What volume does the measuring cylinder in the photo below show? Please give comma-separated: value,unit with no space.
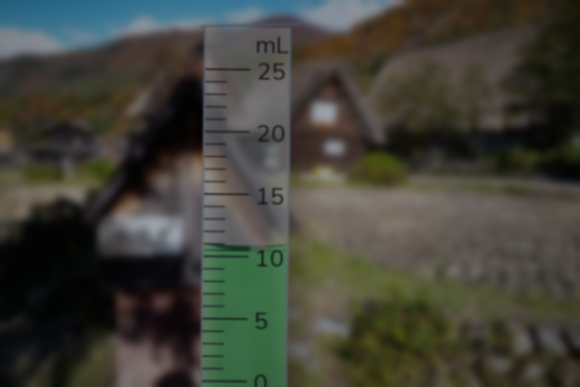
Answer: 10.5,mL
